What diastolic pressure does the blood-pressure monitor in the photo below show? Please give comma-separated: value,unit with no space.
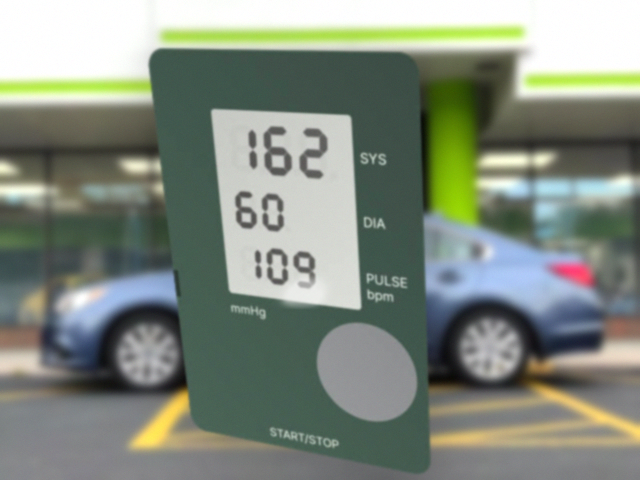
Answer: 60,mmHg
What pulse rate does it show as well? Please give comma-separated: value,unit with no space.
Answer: 109,bpm
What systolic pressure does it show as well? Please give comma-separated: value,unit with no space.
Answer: 162,mmHg
